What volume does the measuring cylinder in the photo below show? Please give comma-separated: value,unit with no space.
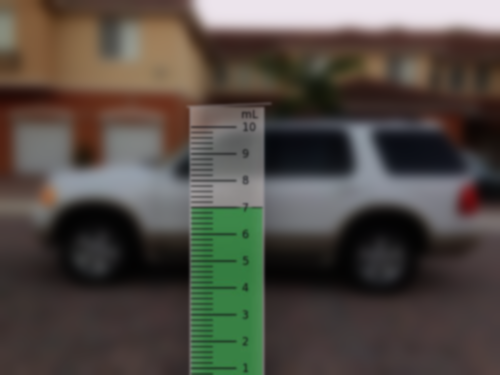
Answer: 7,mL
